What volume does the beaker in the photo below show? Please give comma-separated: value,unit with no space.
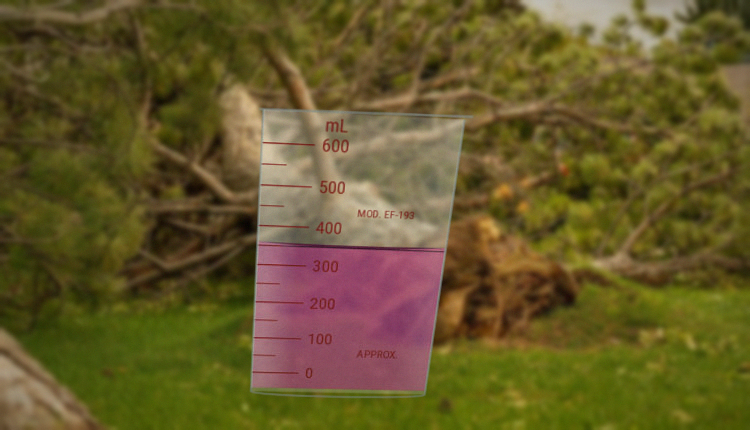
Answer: 350,mL
